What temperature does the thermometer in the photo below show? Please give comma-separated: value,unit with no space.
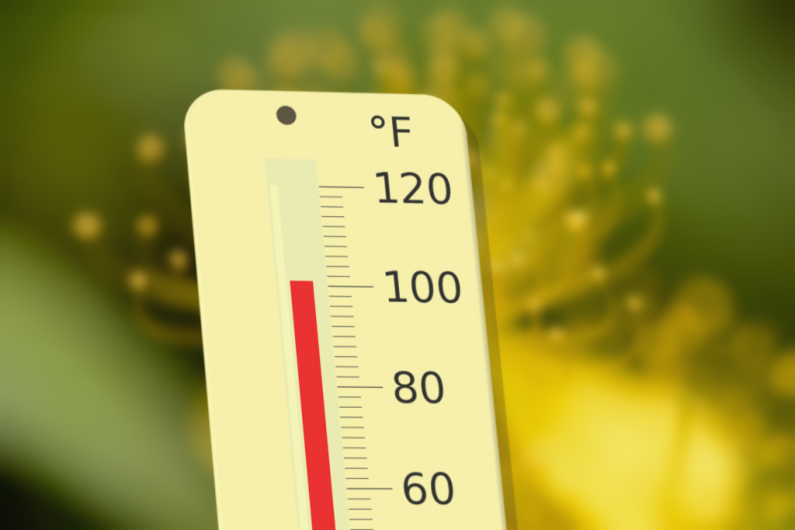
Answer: 101,°F
